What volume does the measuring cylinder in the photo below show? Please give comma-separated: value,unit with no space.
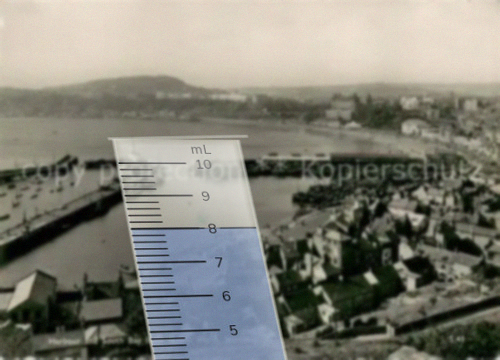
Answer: 8,mL
